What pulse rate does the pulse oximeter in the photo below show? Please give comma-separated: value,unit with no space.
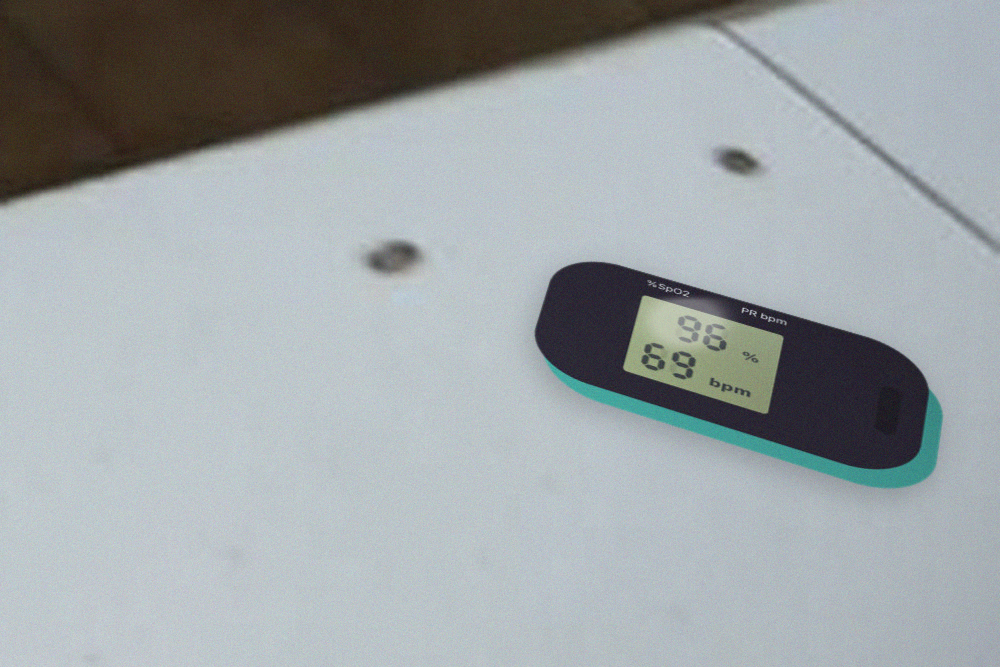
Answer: 69,bpm
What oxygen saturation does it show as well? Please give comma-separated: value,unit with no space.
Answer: 96,%
